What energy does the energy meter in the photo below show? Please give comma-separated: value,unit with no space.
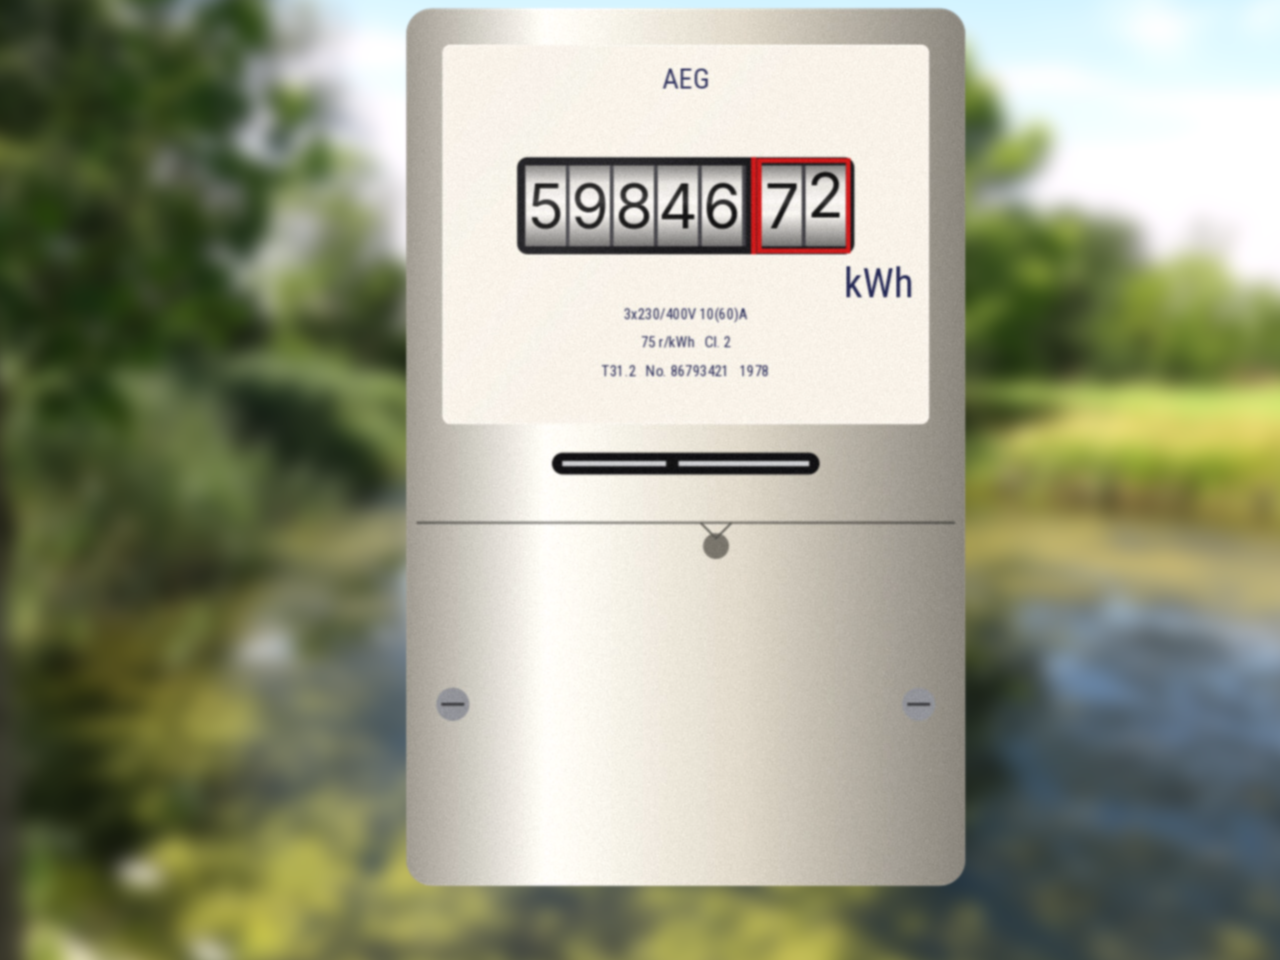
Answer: 59846.72,kWh
